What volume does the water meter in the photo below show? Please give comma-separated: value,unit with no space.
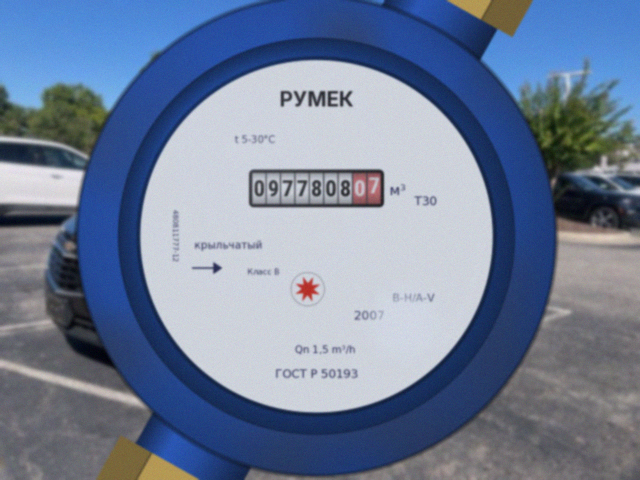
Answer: 977808.07,m³
